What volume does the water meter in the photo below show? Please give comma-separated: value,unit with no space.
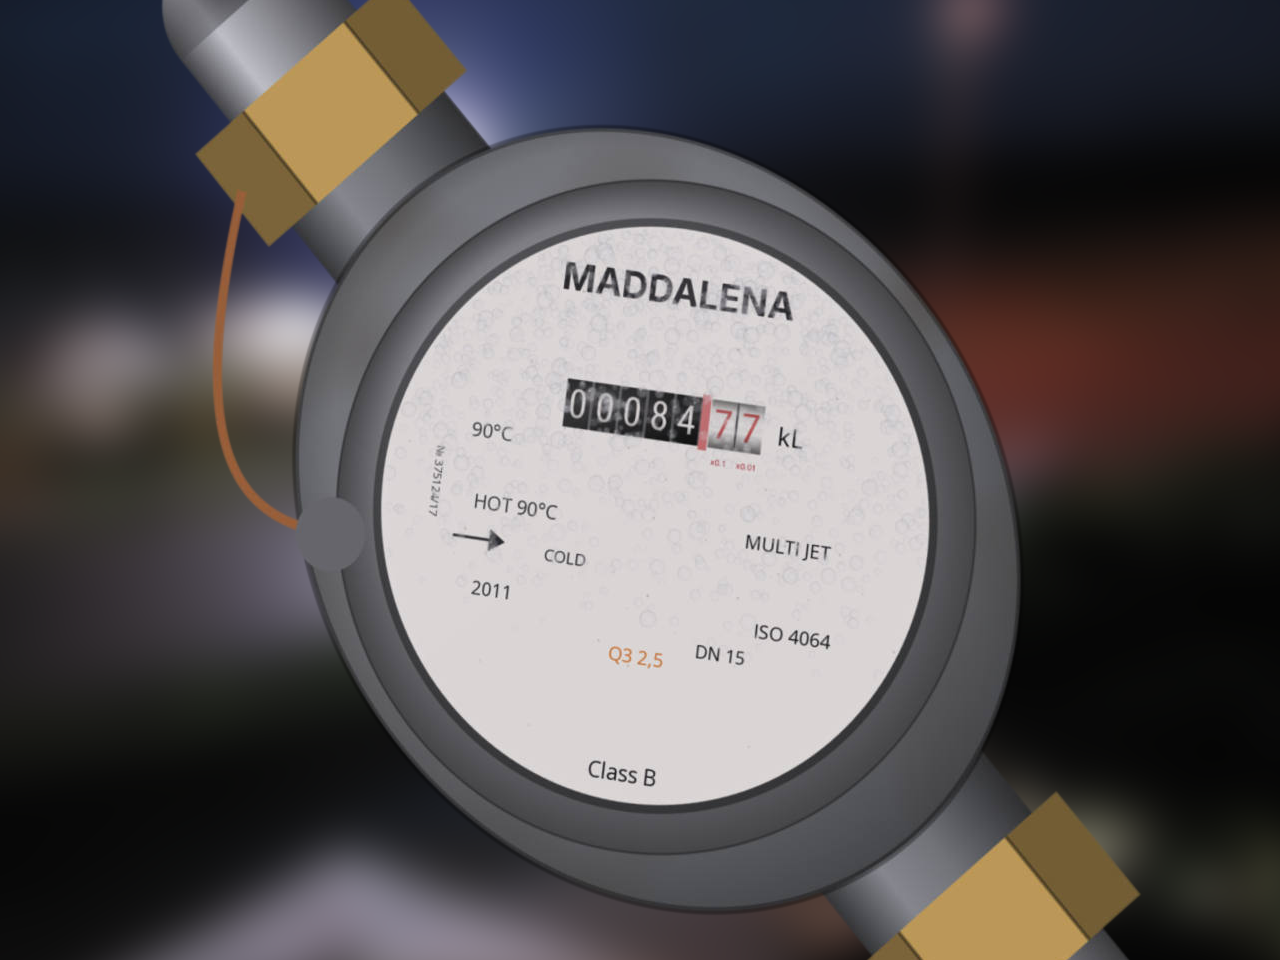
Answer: 84.77,kL
